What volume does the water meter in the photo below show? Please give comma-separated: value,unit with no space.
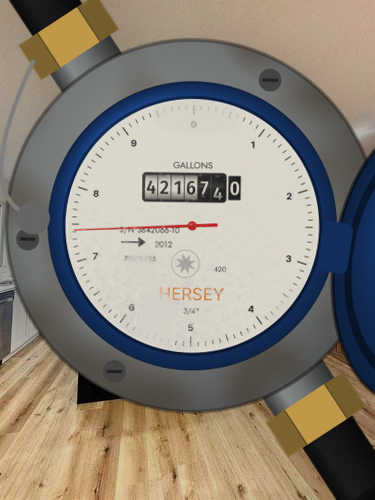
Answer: 4216737.4,gal
